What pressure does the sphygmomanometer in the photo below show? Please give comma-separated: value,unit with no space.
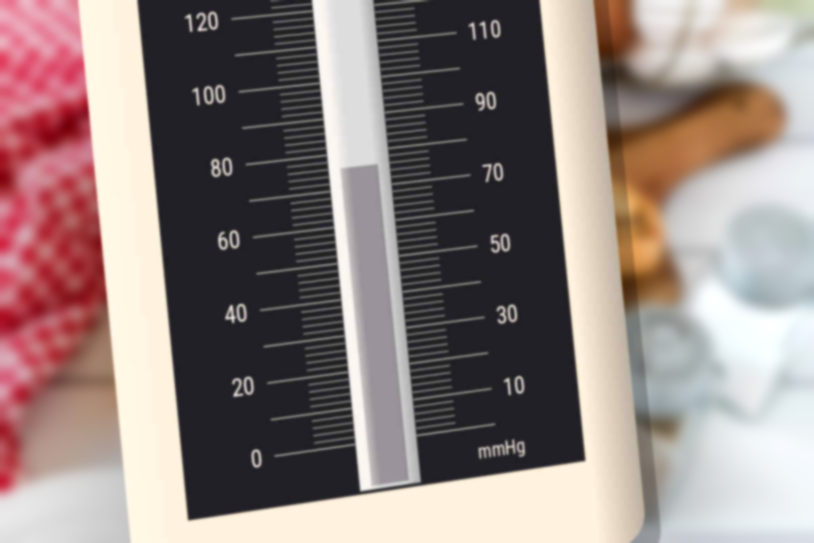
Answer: 76,mmHg
